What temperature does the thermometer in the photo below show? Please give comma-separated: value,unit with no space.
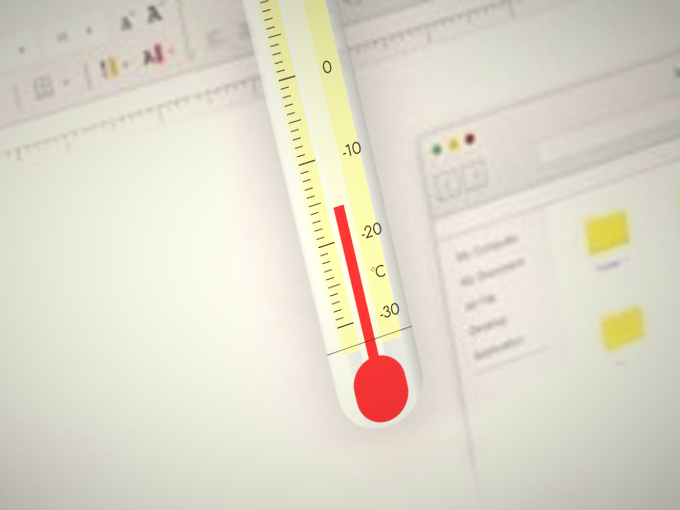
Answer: -16,°C
